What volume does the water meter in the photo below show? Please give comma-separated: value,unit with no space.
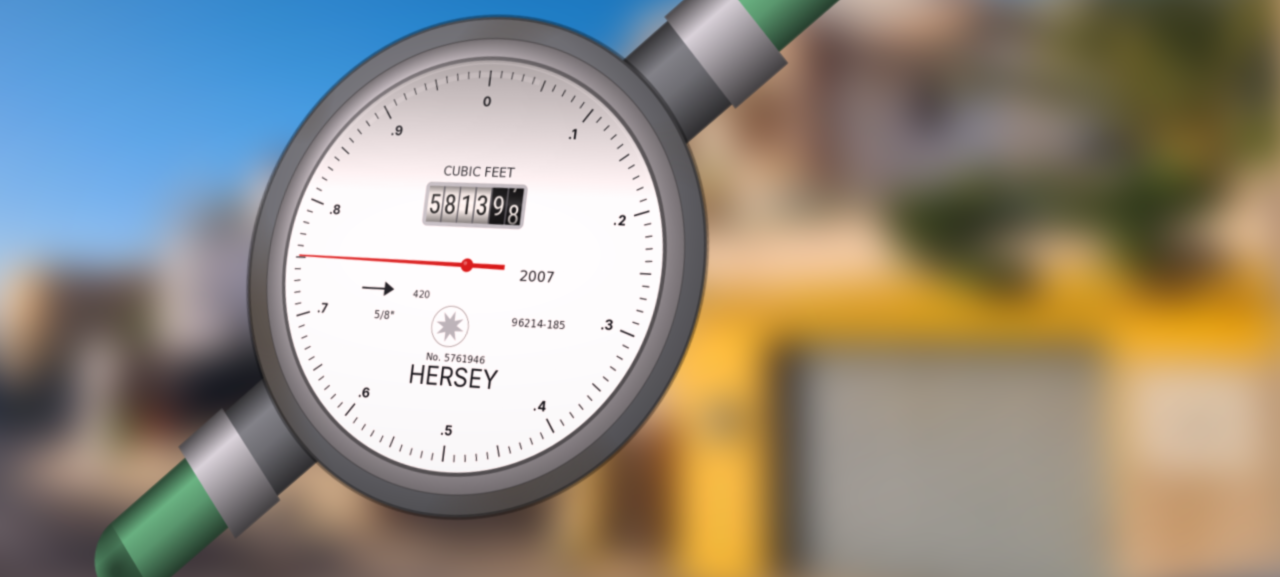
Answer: 581397.75,ft³
